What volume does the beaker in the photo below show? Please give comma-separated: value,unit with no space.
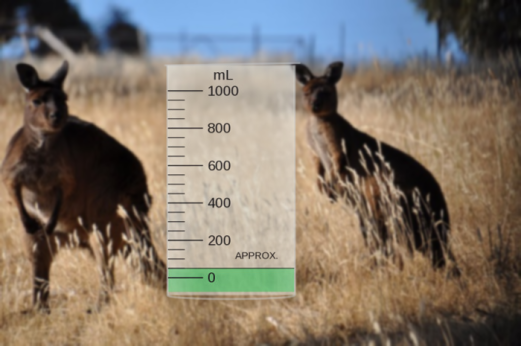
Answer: 50,mL
